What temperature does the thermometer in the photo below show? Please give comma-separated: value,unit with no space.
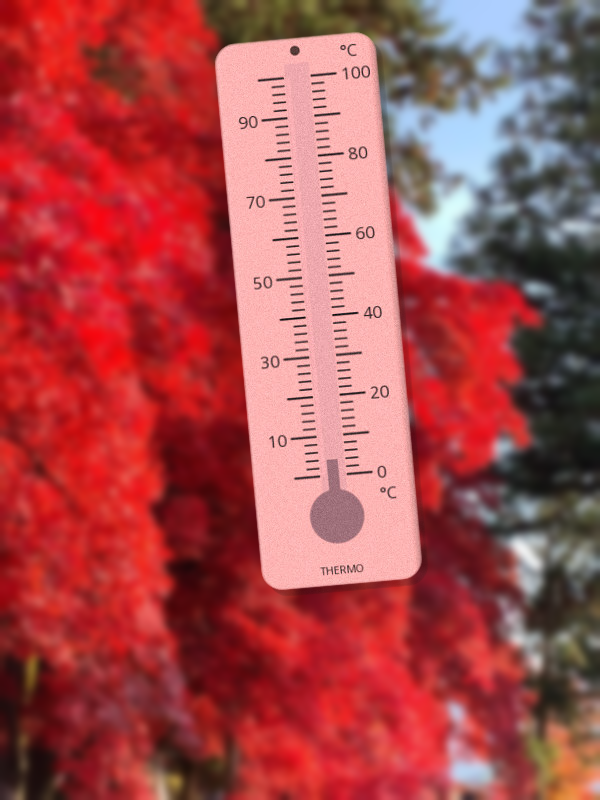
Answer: 4,°C
